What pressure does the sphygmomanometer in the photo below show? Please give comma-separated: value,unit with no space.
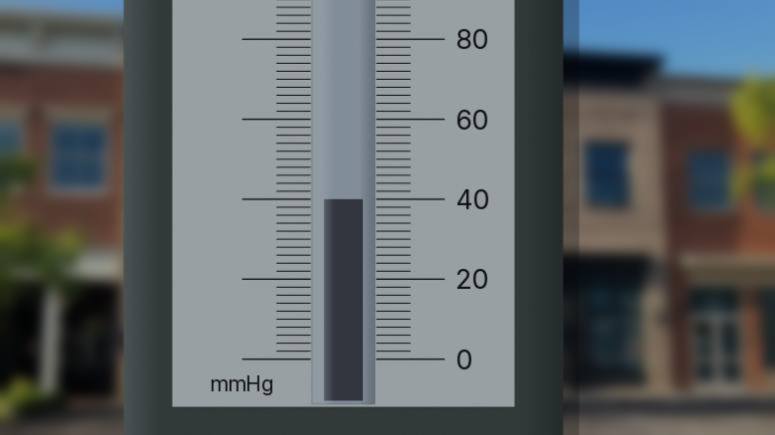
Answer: 40,mmHg
